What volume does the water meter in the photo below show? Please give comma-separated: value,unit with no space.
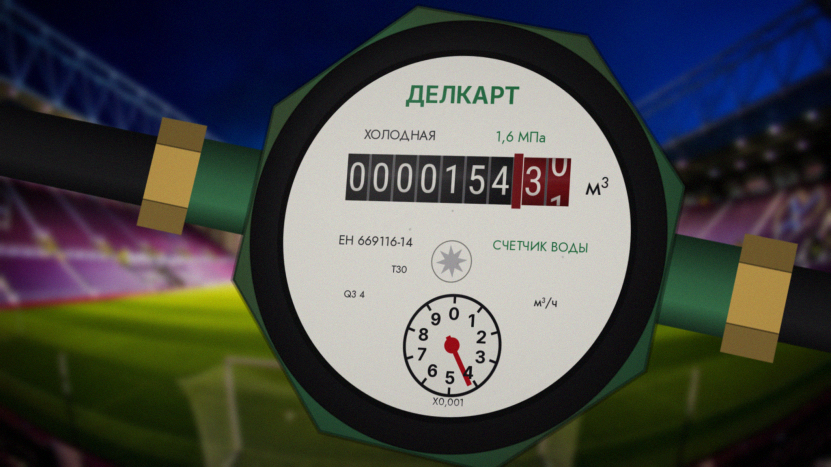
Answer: 154.304,m³
